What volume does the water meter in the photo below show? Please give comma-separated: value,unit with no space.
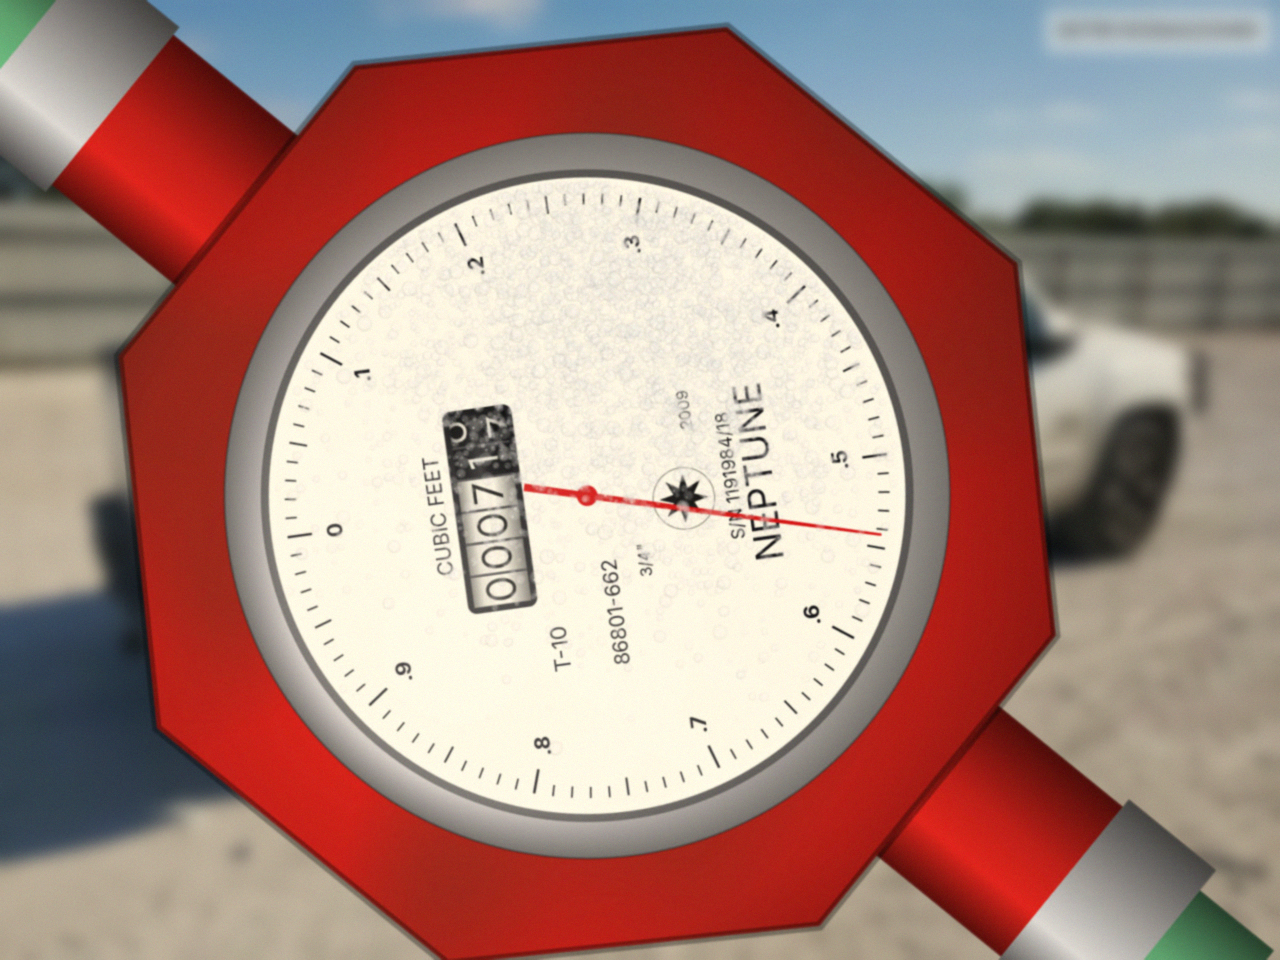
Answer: 716.54,ft³
